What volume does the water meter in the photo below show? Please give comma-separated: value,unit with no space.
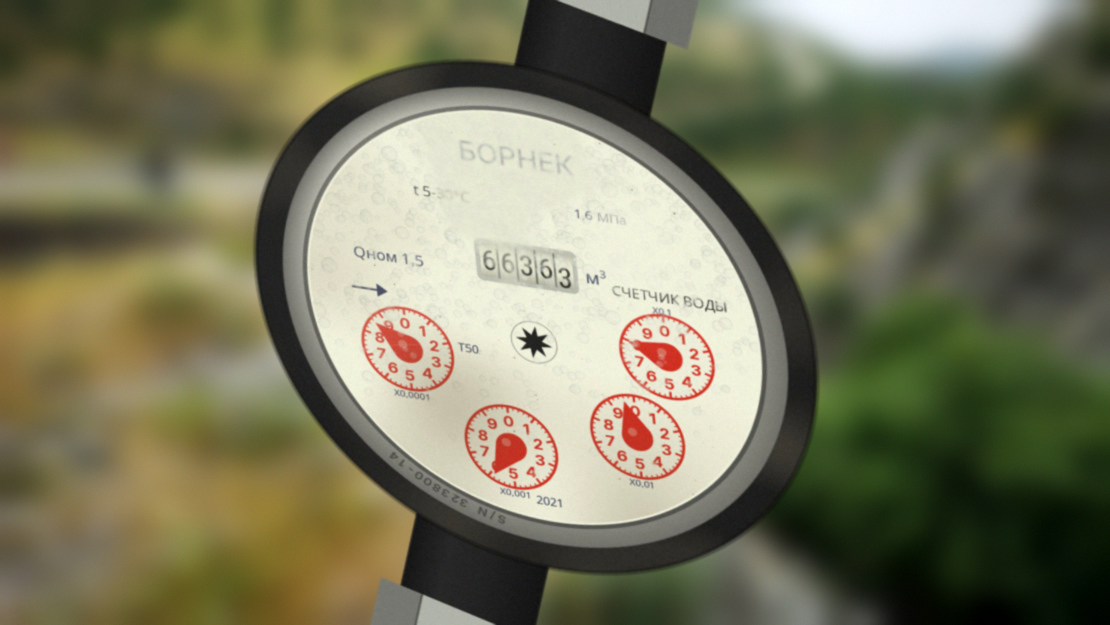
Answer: 66362.7958,m³
